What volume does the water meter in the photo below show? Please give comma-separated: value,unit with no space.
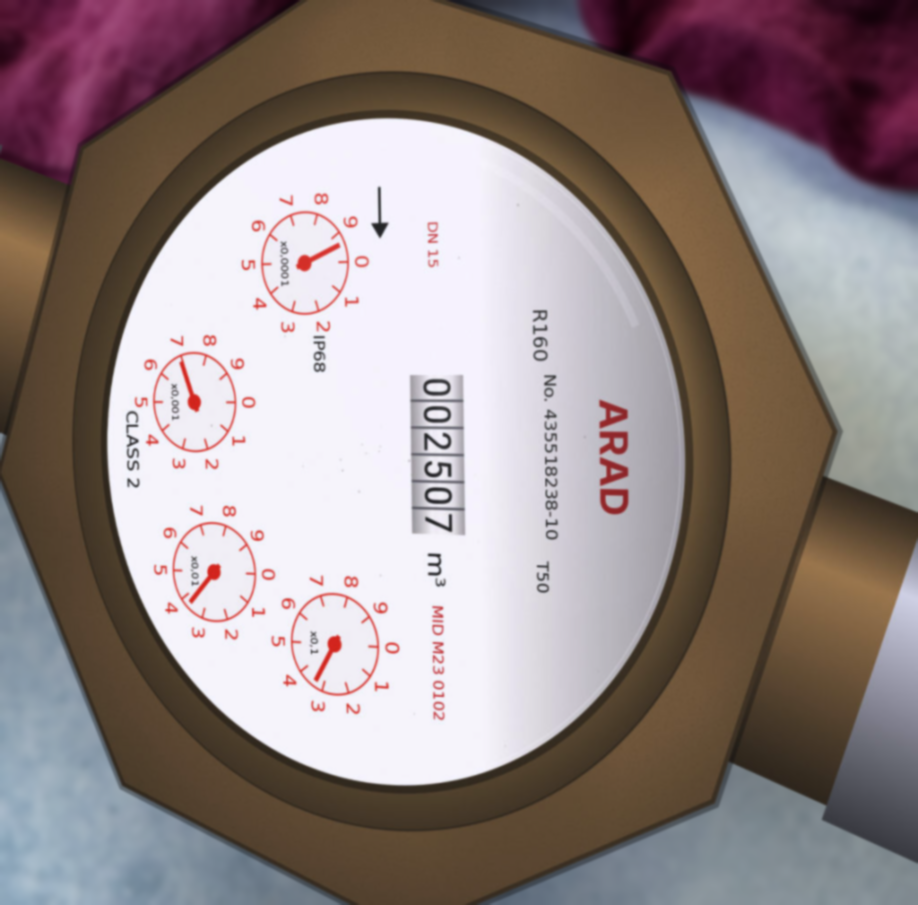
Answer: 2507.3369,m³
